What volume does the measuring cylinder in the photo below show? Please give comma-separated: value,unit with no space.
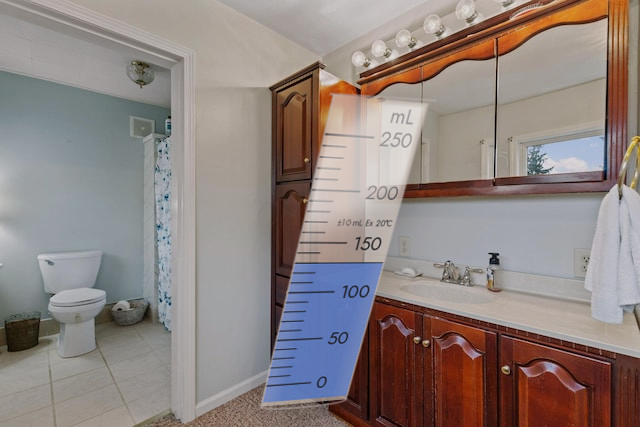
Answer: 130,mL
